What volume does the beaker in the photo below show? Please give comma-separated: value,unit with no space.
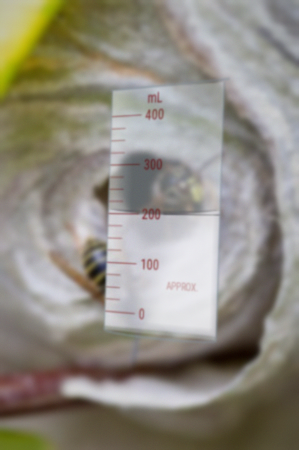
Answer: 200,mL
